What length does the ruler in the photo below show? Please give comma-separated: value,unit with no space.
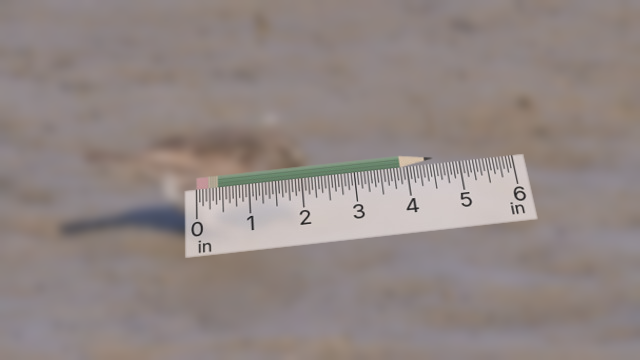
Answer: 4.5,in
